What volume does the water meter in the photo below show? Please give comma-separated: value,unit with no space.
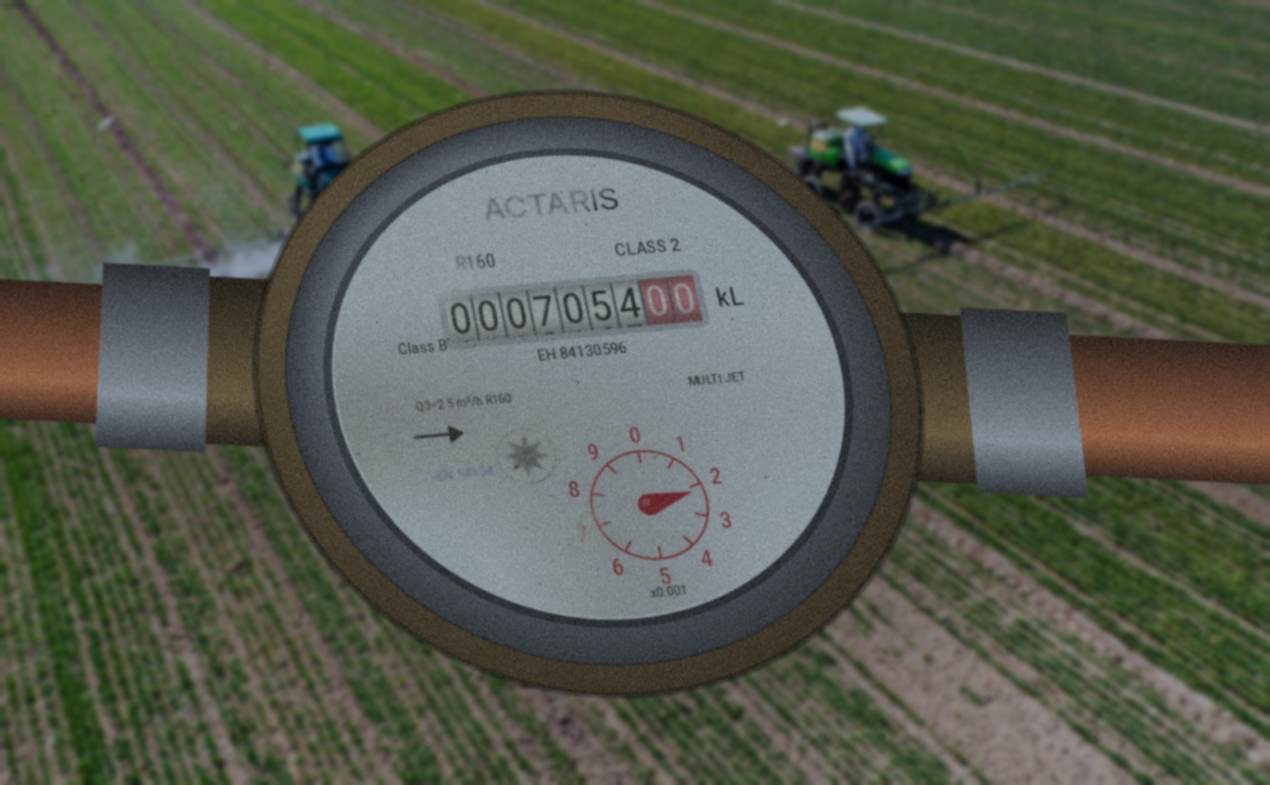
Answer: 7054.002,kL
